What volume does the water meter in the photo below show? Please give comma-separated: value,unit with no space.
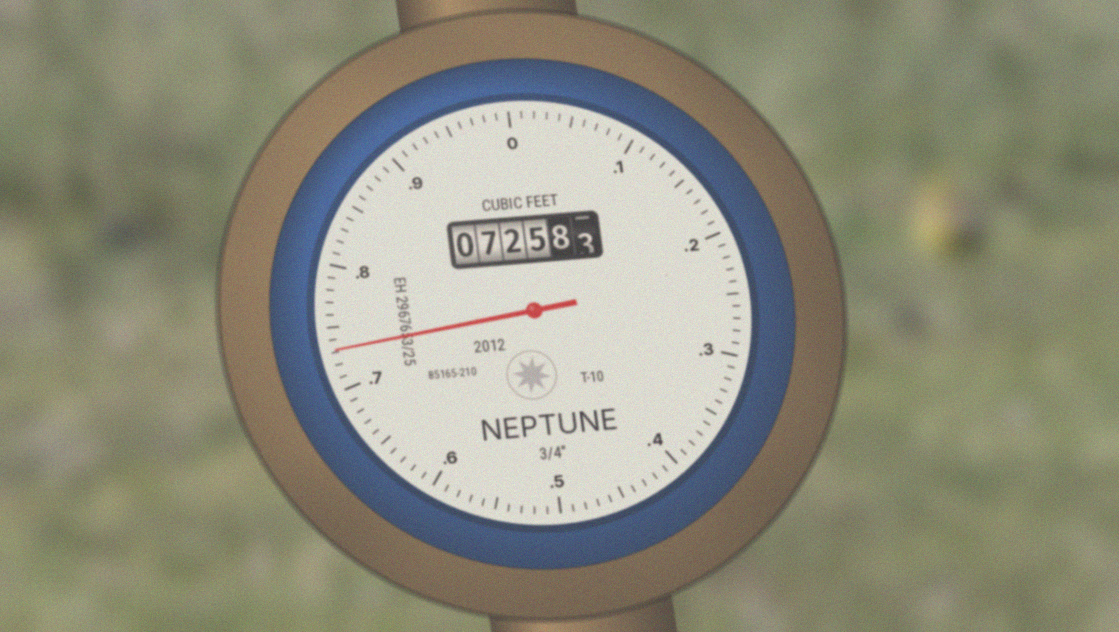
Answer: 72582.73,ft³
